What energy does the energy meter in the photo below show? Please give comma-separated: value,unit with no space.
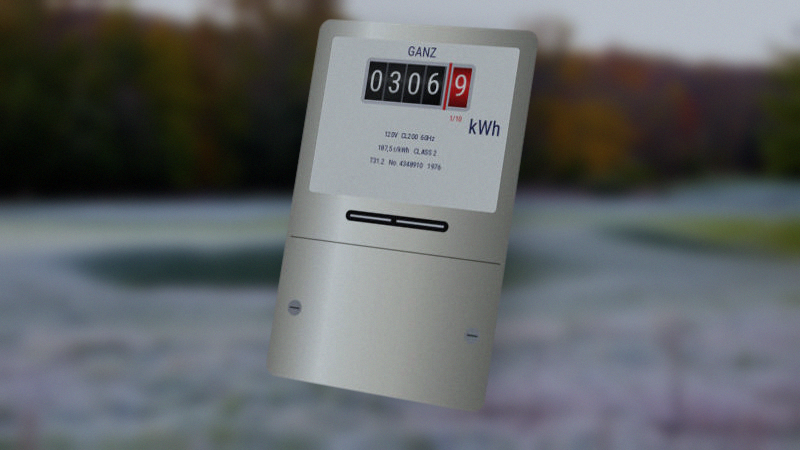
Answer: 306.9,kWh
